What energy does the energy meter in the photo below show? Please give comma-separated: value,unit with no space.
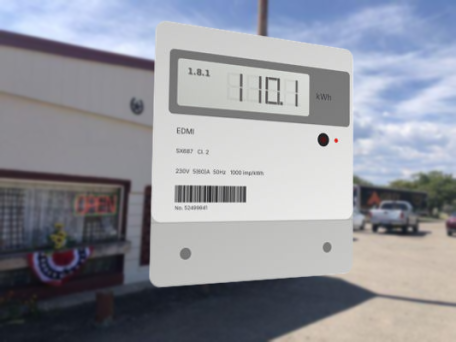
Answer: 110.1,kWh
